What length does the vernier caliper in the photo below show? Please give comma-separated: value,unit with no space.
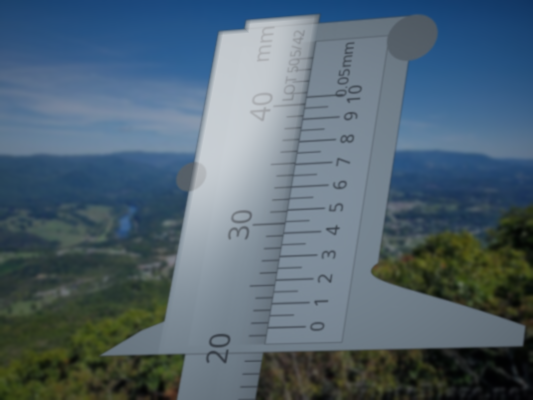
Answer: 21.6,mm
